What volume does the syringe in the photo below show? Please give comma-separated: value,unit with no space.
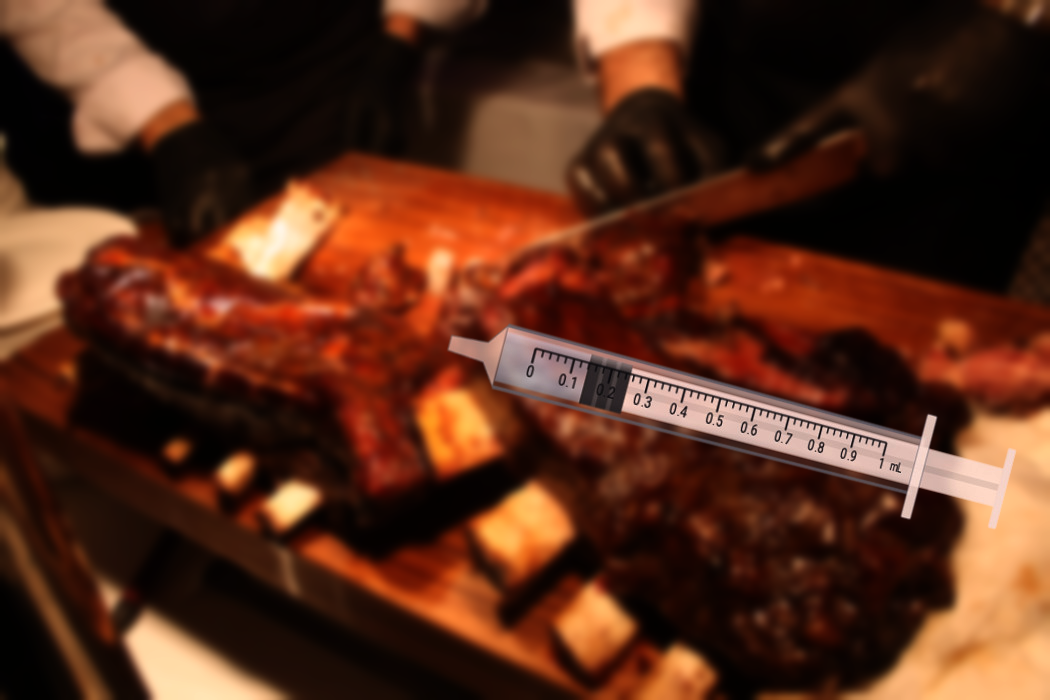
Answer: 0.14,mL
